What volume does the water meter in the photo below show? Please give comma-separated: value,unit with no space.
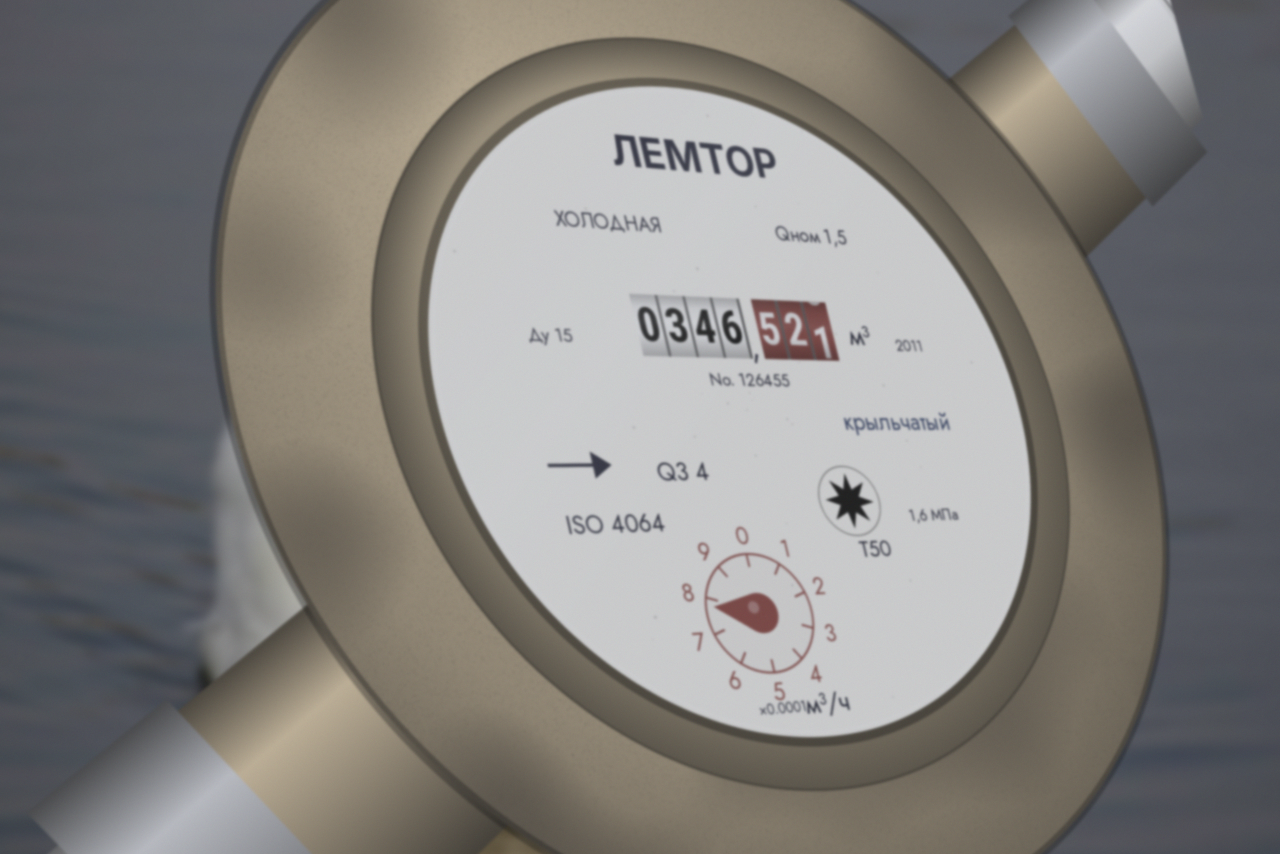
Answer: 346.5207,m³
